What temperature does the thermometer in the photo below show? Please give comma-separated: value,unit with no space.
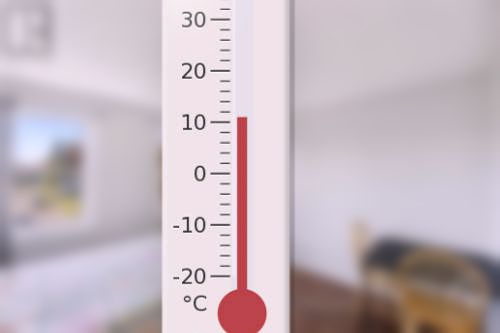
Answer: 11,°C
